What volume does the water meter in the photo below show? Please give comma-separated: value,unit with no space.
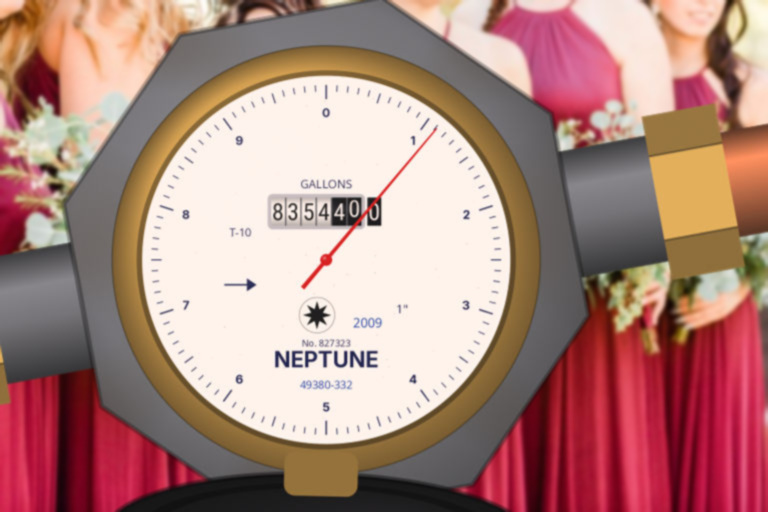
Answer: 8354401.1,gal
